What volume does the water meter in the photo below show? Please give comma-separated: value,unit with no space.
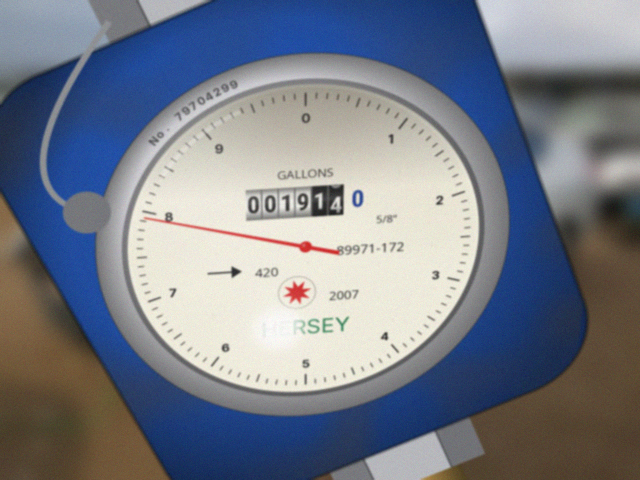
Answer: 19137.9,gal
